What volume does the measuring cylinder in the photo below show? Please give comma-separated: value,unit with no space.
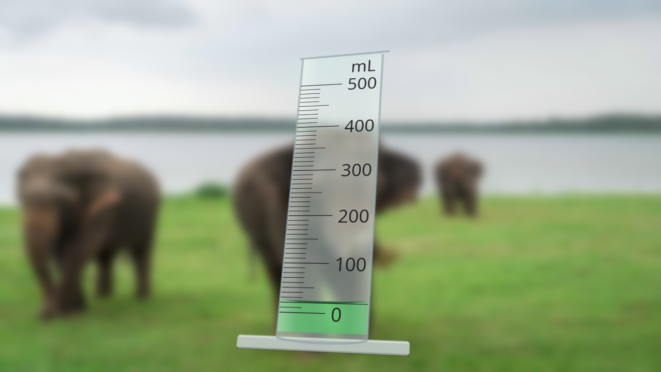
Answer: 20,mL
